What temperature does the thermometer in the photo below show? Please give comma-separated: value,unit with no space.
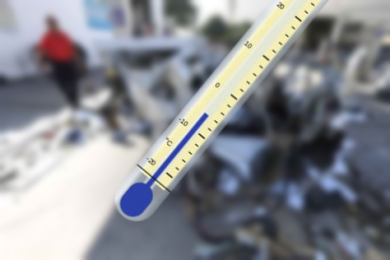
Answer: -6,°C
